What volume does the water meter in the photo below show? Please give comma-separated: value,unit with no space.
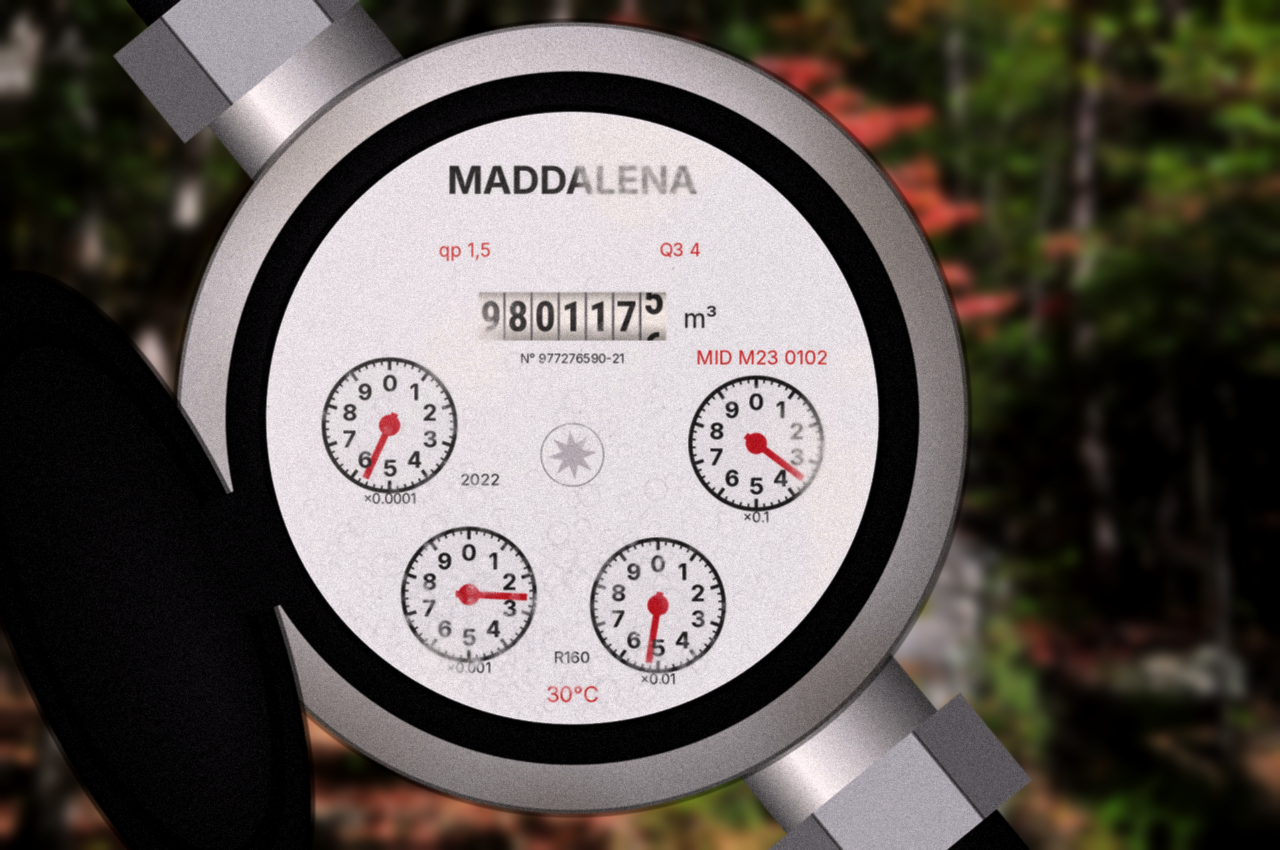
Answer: 9801175.3525,m³
